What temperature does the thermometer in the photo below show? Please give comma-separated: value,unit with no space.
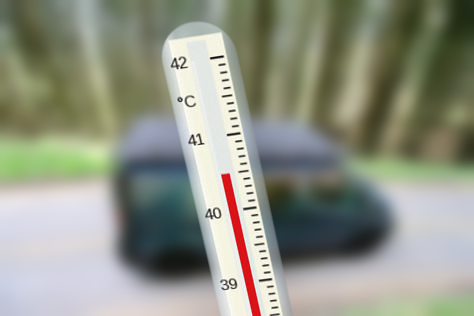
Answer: 40.5,°C
